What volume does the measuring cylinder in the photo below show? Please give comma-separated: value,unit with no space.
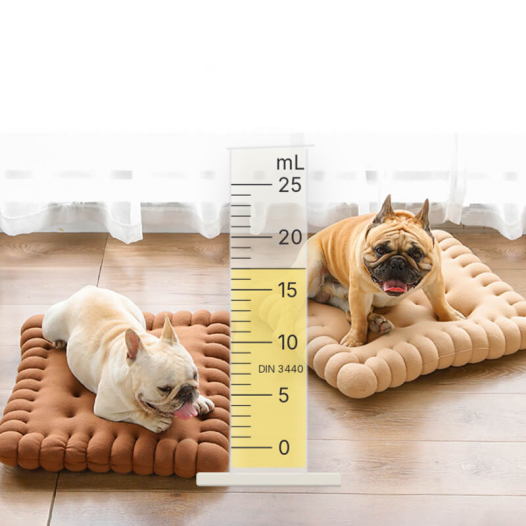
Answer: 17,mL
